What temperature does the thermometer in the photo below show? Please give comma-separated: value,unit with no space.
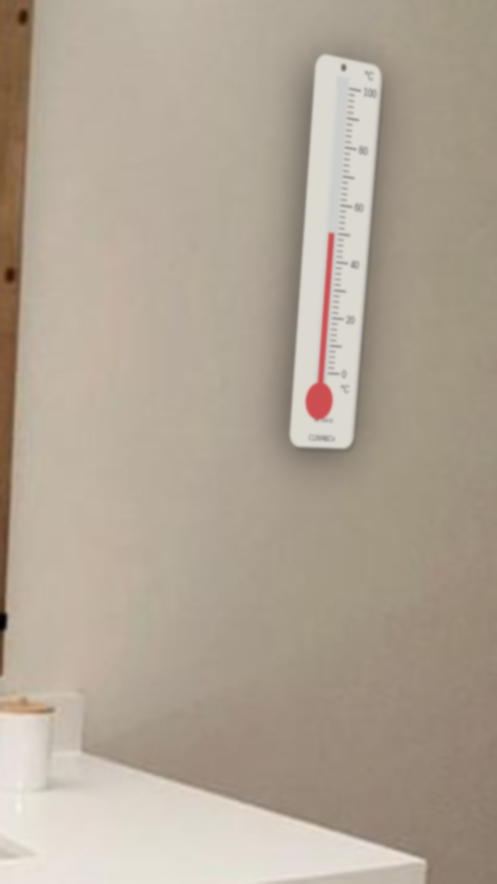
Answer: 50,°C
